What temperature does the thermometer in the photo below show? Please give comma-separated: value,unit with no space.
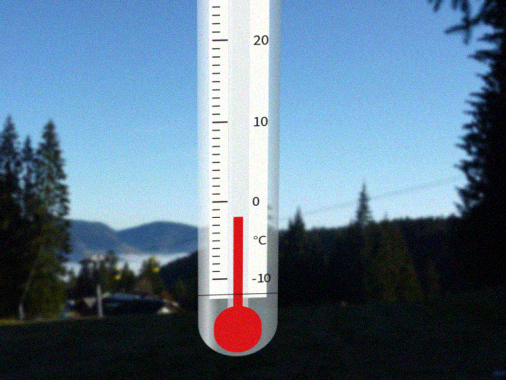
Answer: -2,°C
